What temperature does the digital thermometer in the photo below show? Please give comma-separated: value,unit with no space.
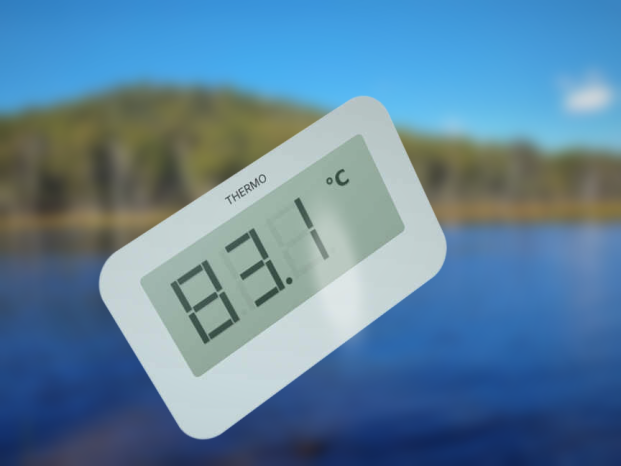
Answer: 83.1,°C
